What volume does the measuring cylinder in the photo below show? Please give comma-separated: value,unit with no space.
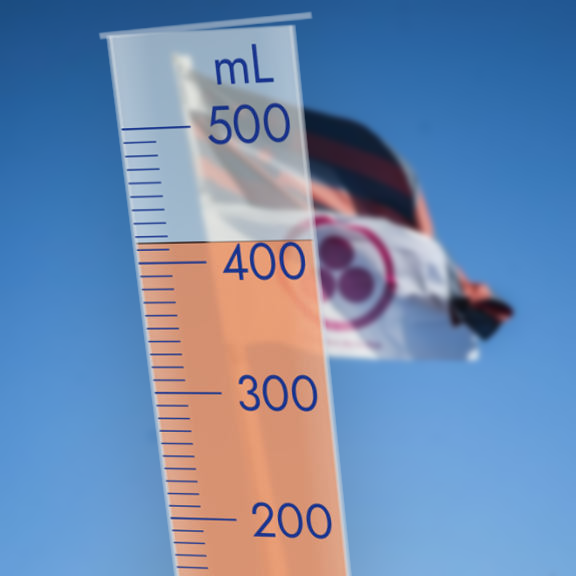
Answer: 415,mL
